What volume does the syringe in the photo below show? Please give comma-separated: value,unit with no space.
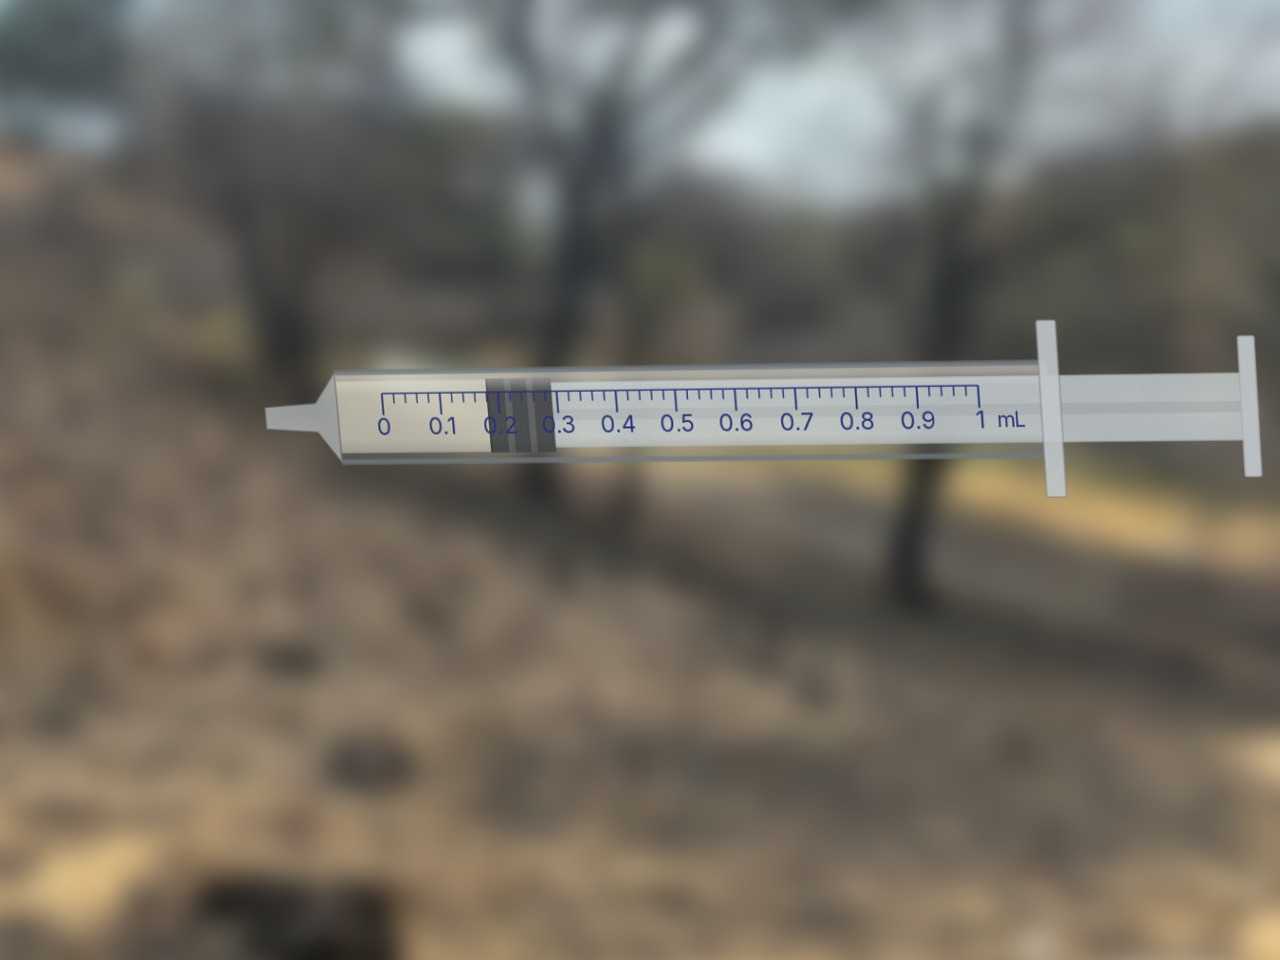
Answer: 0.18,mL
